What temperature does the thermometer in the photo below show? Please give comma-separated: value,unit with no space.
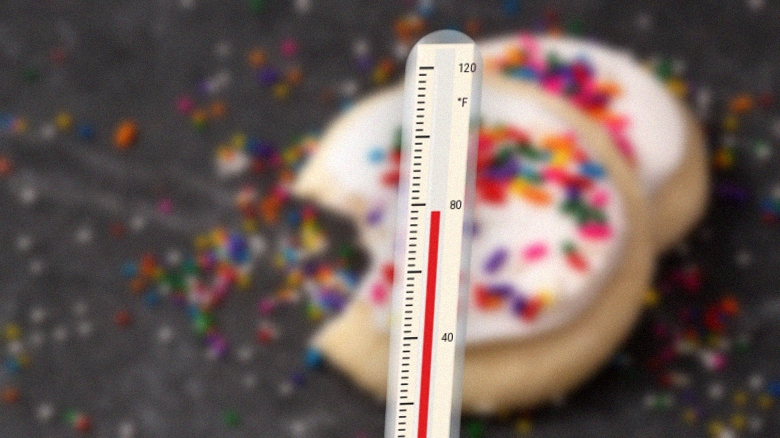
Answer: 78,°F
